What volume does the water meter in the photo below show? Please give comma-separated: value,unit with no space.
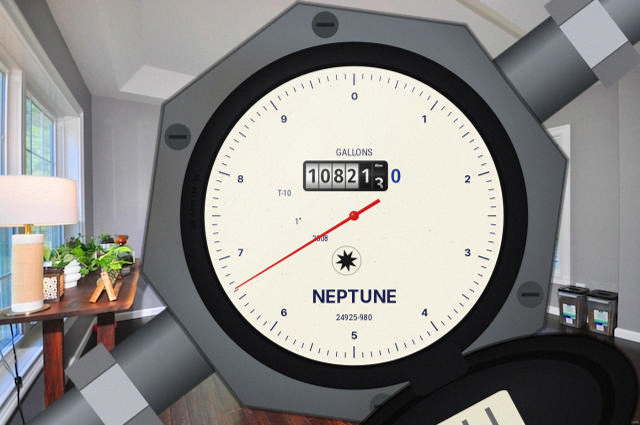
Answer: 1082126.6,gal
